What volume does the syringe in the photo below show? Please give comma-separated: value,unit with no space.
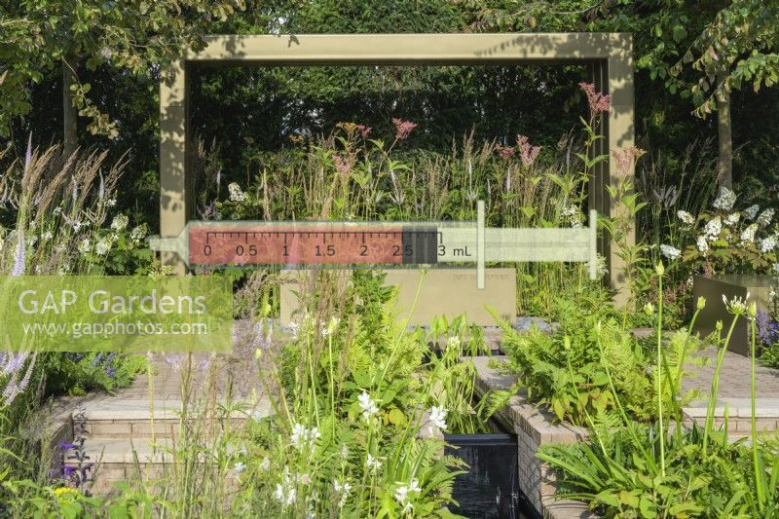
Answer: 2.5,mL
